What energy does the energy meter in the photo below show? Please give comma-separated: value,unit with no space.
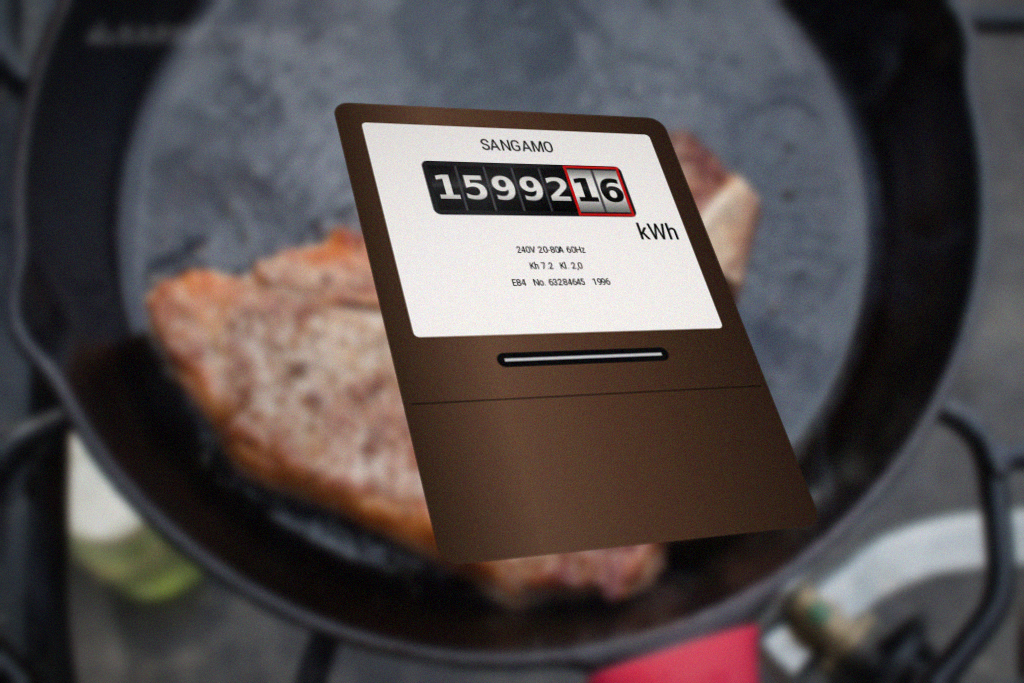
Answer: 15992.16,kWh
